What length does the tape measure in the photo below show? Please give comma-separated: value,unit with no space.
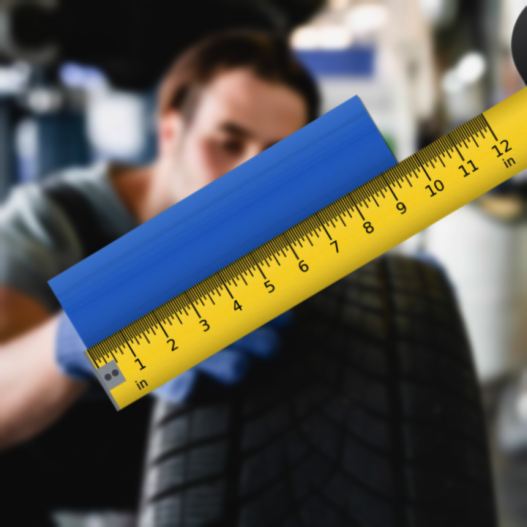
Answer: 9.5,in
